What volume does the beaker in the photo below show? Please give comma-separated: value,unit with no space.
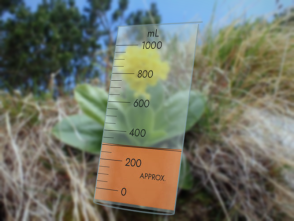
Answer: 300,mL
